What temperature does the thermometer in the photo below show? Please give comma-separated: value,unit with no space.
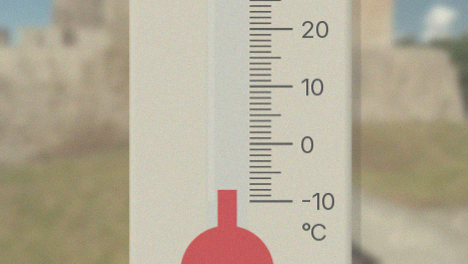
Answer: -8,°C
